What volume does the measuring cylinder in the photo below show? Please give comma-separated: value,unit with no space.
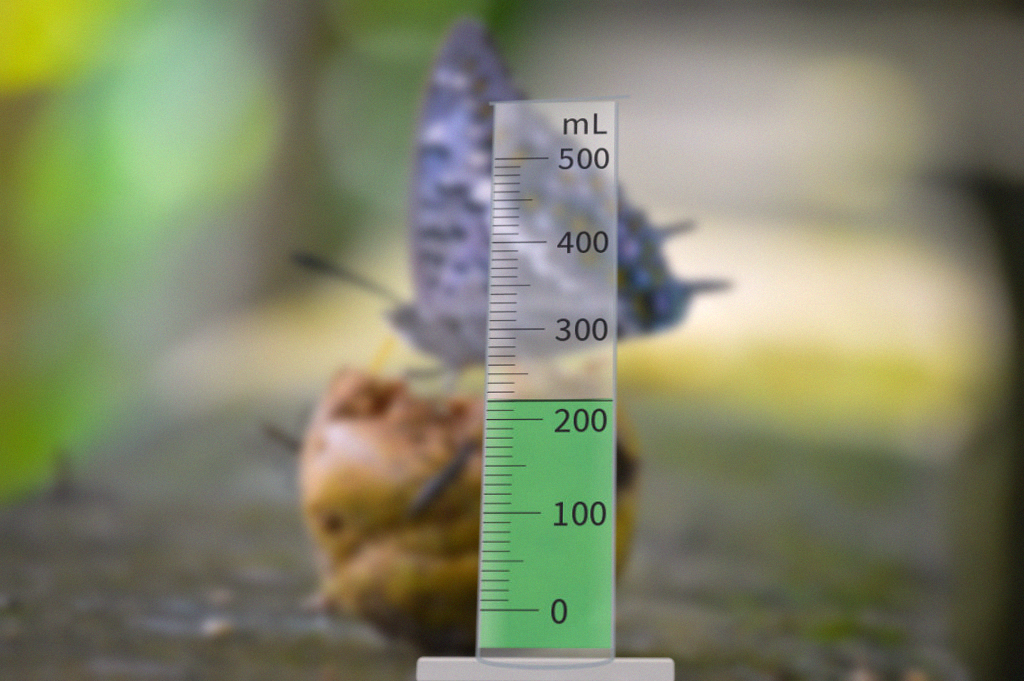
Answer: 220,mL
